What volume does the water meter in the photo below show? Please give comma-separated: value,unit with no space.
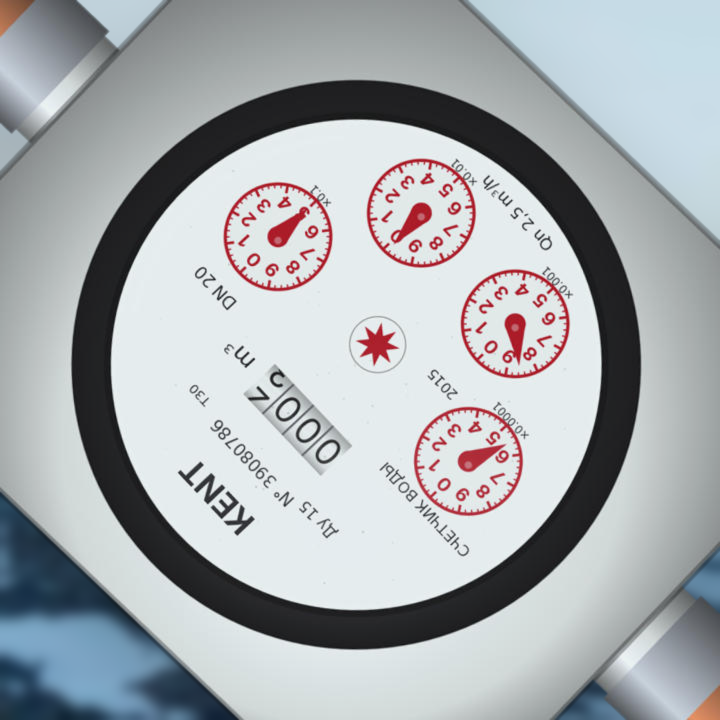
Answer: 2.4985,m³
